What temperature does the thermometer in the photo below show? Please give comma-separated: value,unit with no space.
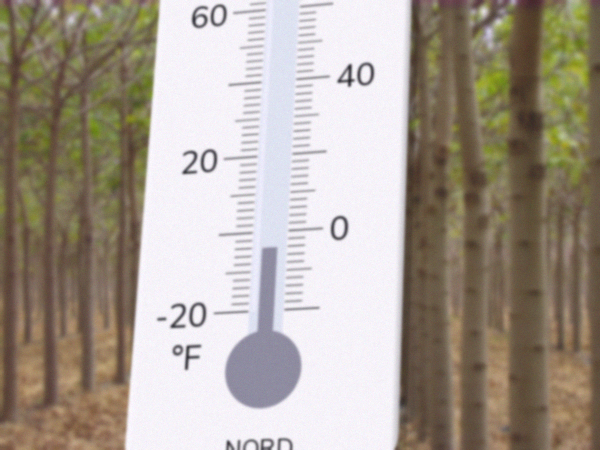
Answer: -4,°F
